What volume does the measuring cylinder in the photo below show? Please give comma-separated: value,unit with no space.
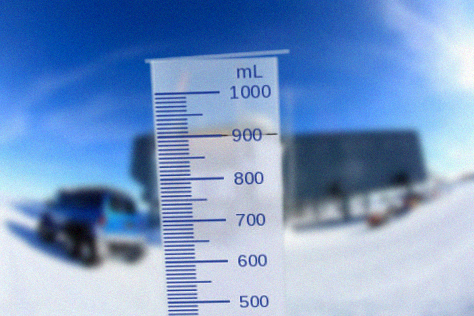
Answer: 900,mL
